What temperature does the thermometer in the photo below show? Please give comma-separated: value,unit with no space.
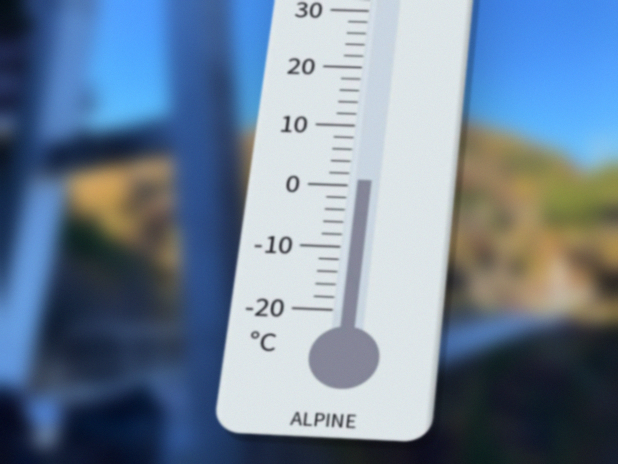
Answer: 1,°C
